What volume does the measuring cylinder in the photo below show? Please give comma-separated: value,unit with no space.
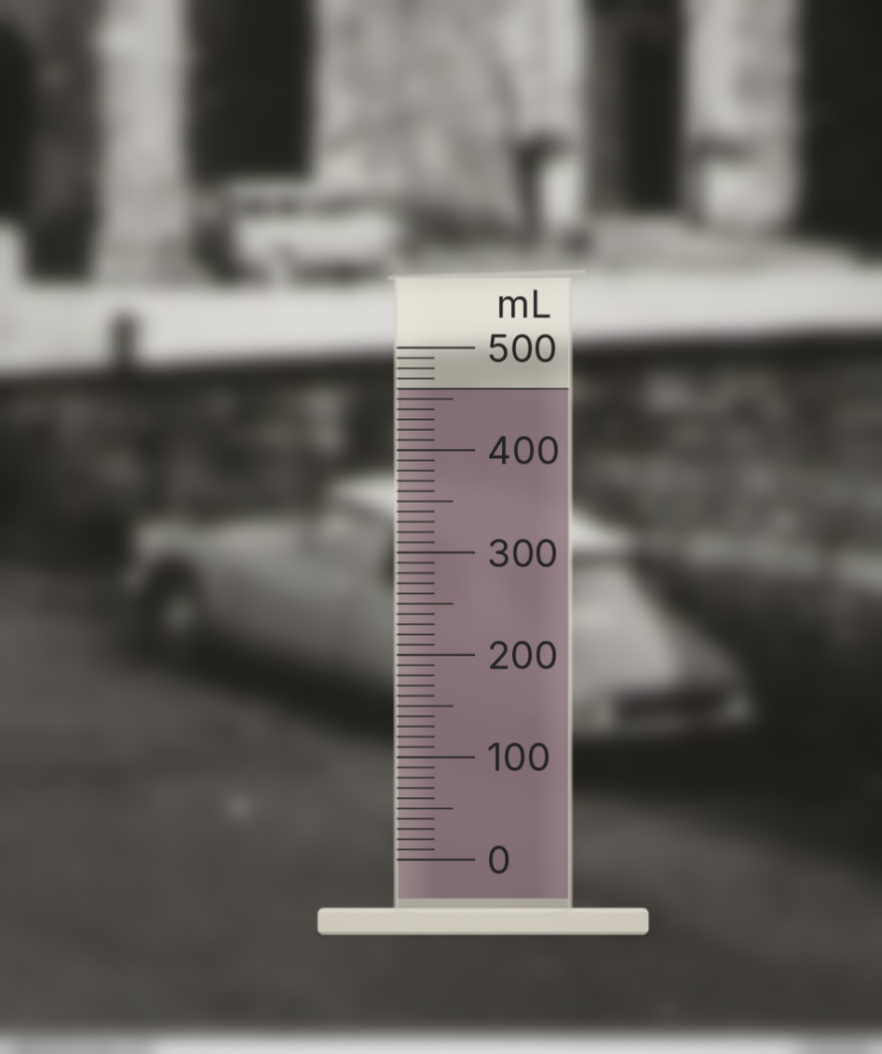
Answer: 460,mL
